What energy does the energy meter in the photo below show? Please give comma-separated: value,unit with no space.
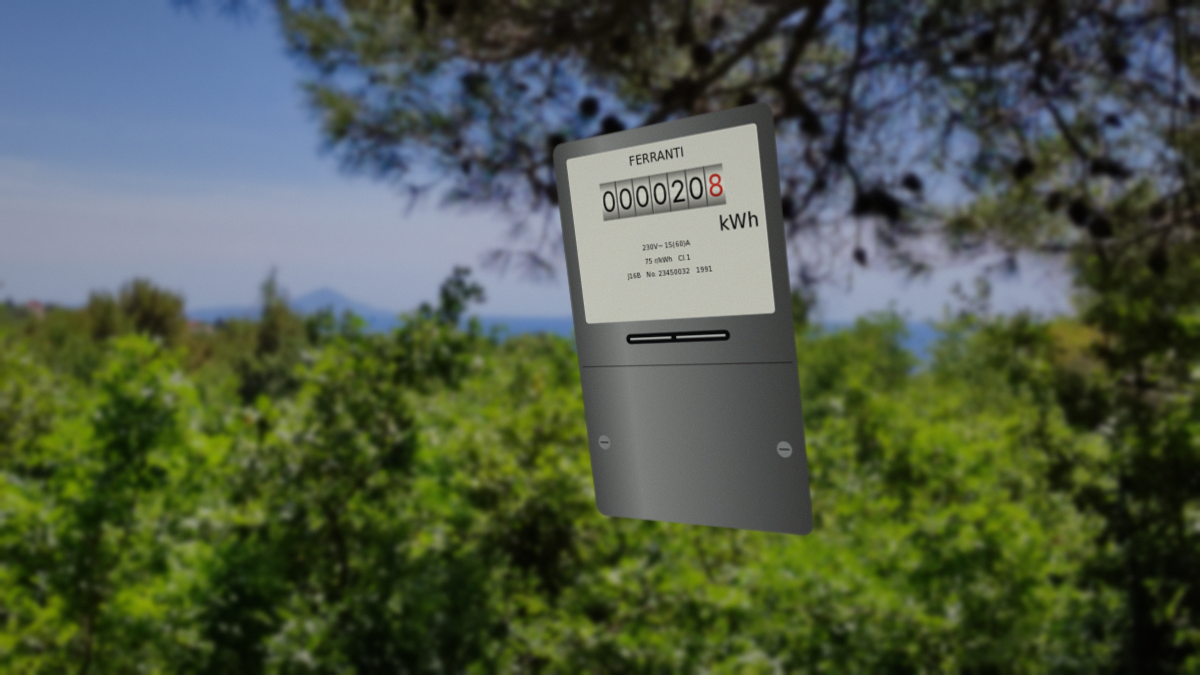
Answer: 20.8,kWh
